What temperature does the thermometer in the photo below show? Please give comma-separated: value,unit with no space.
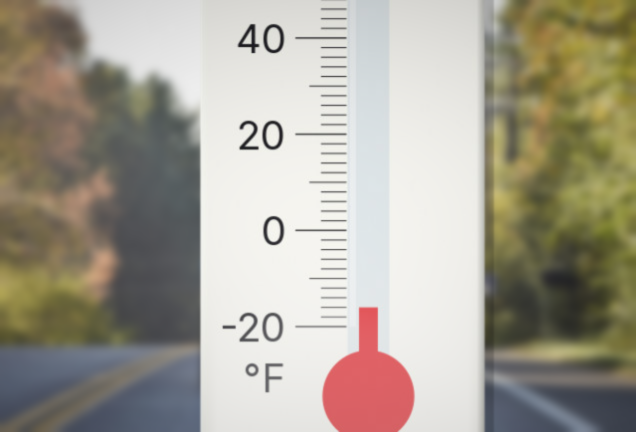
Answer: -16,°F
